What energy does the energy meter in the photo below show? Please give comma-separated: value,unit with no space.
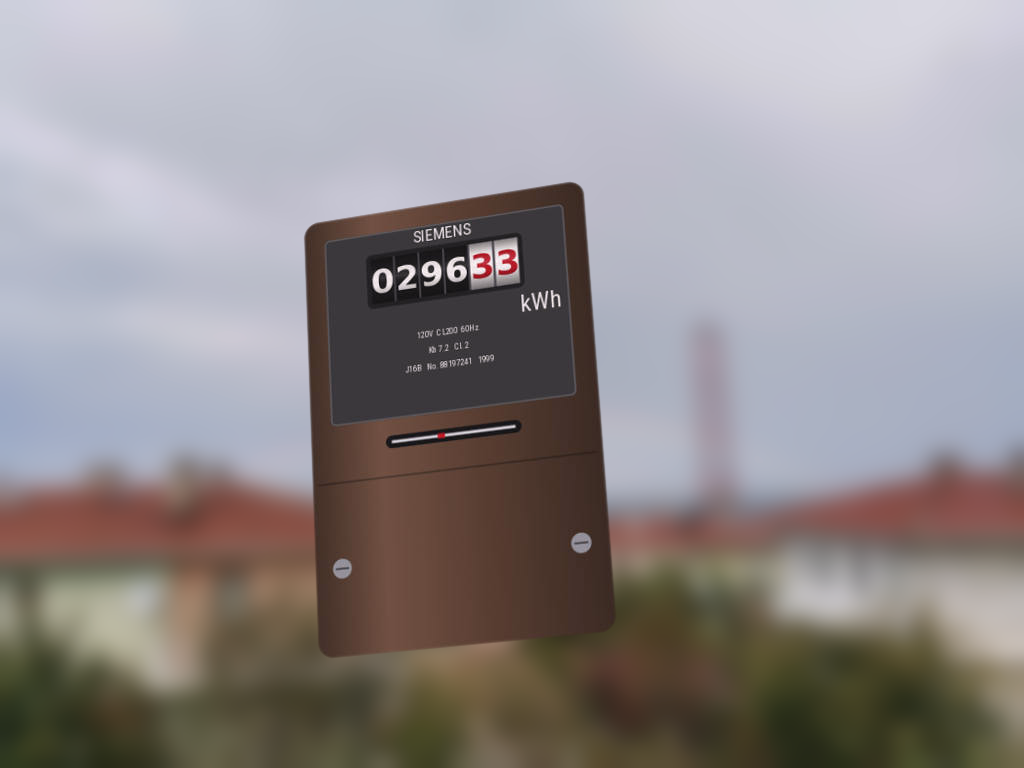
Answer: 296.33,kWh
